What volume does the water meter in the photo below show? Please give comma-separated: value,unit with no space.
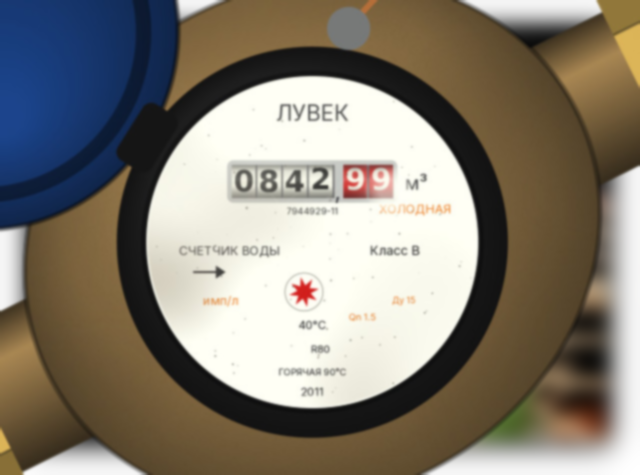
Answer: 842.99,m³
